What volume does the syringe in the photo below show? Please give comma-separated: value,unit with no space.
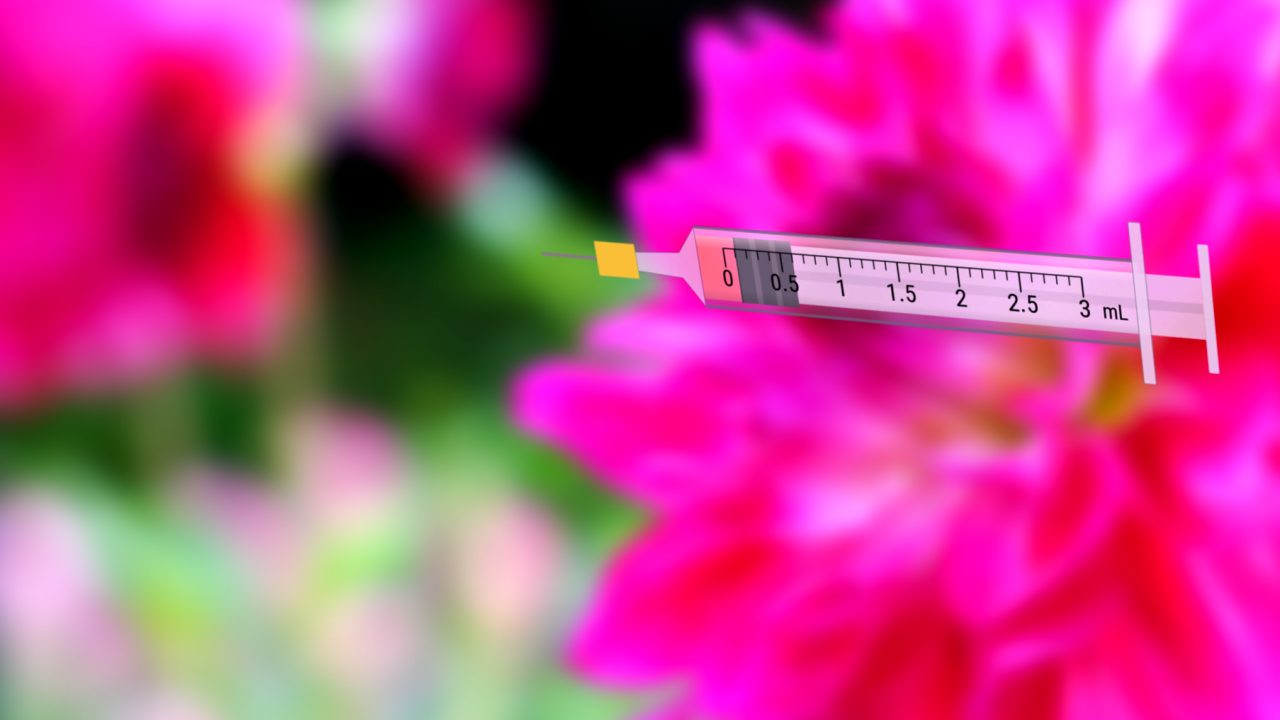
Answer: 0.1,mL
